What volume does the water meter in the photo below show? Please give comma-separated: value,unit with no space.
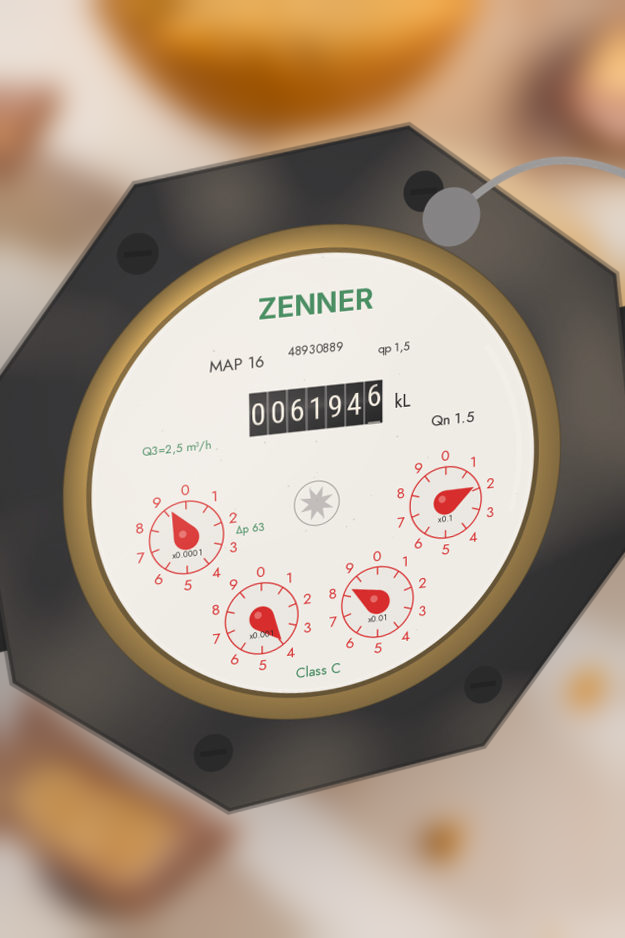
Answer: 61946.1839,kL
